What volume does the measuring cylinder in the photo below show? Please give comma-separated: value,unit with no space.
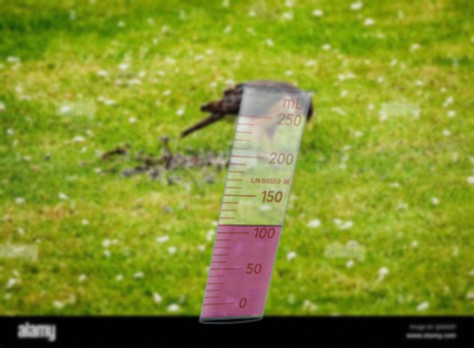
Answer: 110,mL
